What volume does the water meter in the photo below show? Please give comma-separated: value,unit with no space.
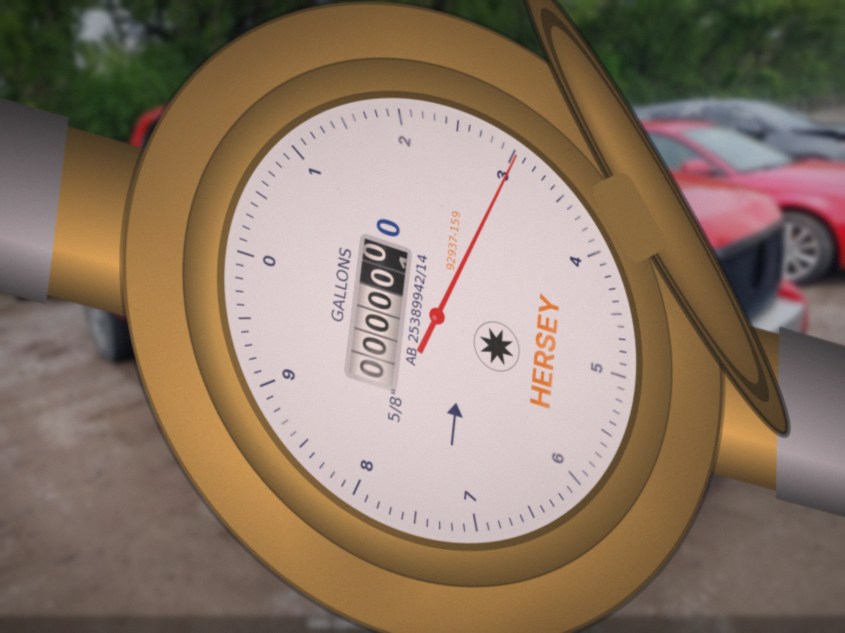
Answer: 3.0,gal
